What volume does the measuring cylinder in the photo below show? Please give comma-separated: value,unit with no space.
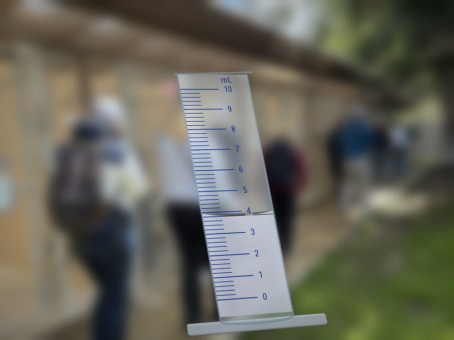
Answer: 3.8,mL
